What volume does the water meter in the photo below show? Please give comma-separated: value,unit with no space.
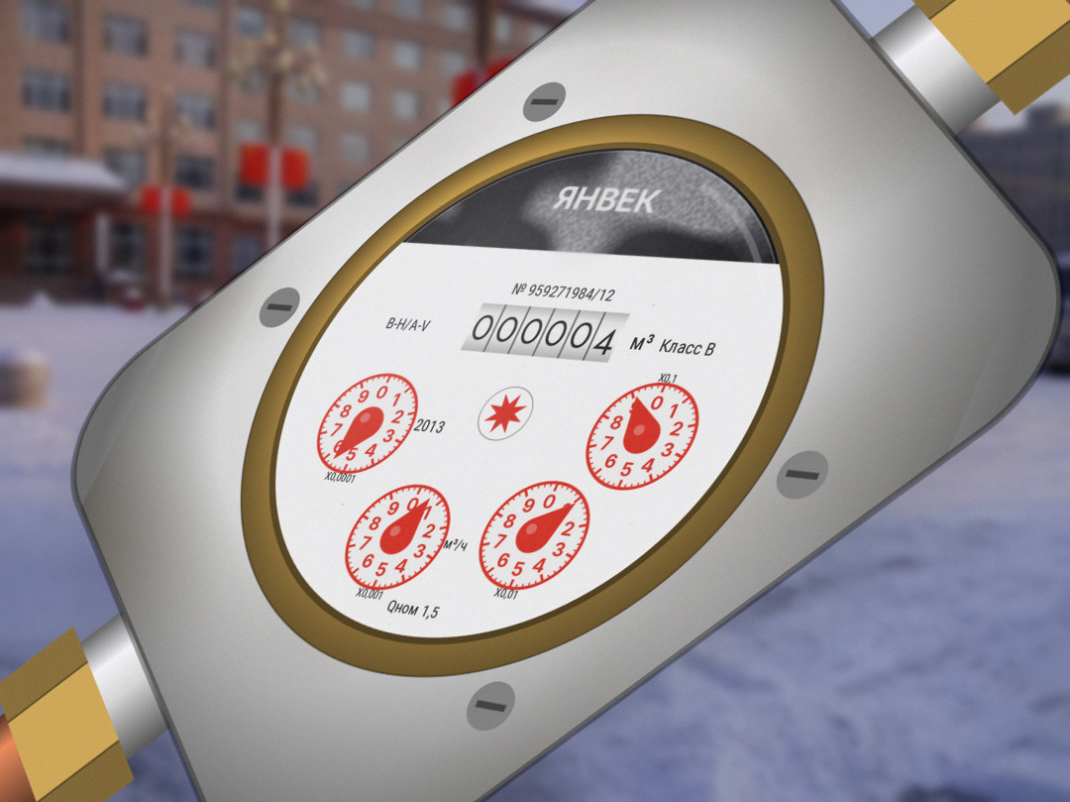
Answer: 3.9105,m³
